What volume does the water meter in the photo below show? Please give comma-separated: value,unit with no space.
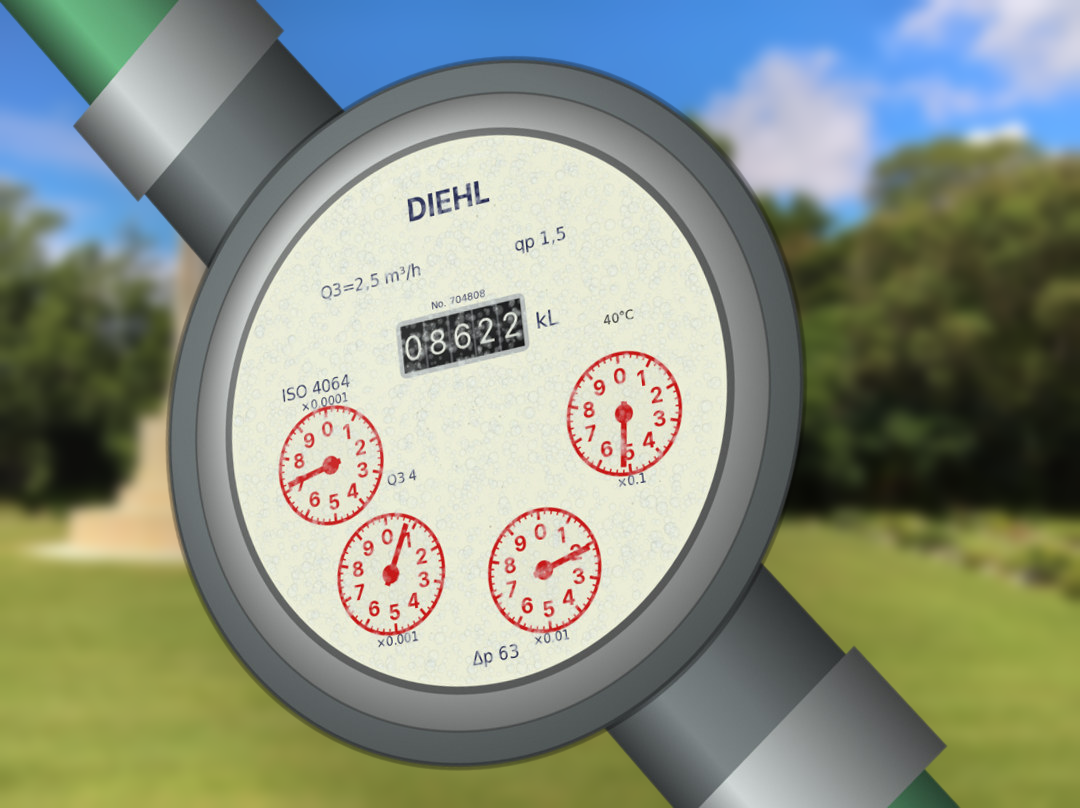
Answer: 8622.5207,kL
